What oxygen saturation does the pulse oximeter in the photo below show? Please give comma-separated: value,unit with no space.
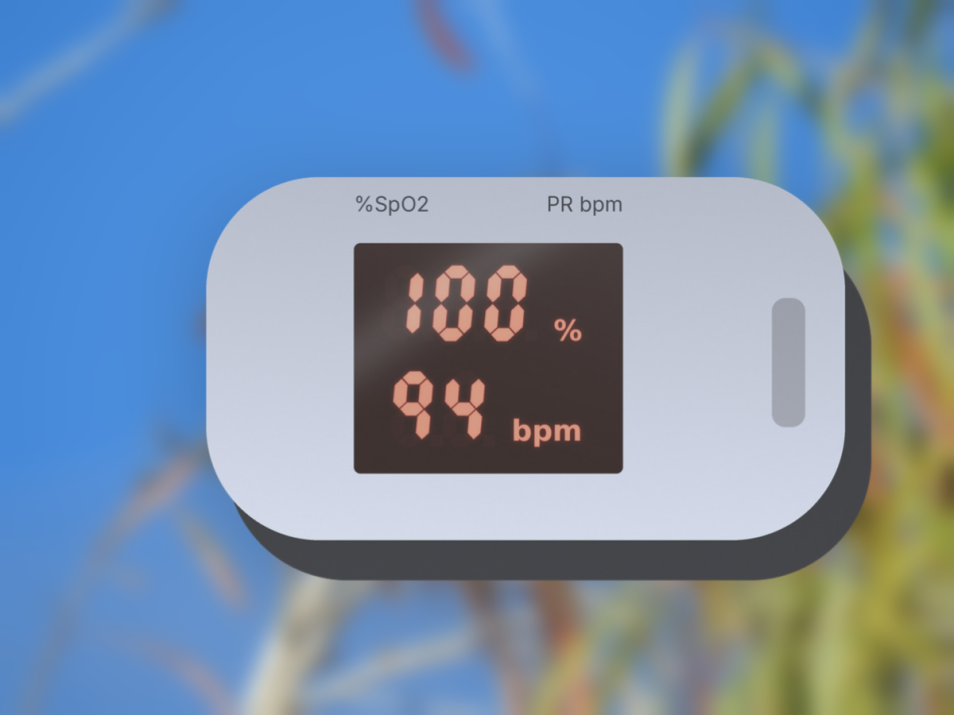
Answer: 100,%
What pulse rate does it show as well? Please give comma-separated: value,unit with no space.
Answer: 94,bpm
